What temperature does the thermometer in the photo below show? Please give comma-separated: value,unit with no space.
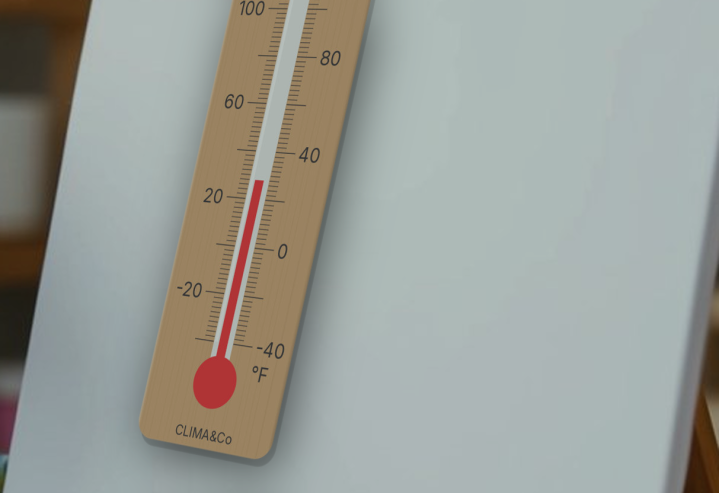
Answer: 28,°F
